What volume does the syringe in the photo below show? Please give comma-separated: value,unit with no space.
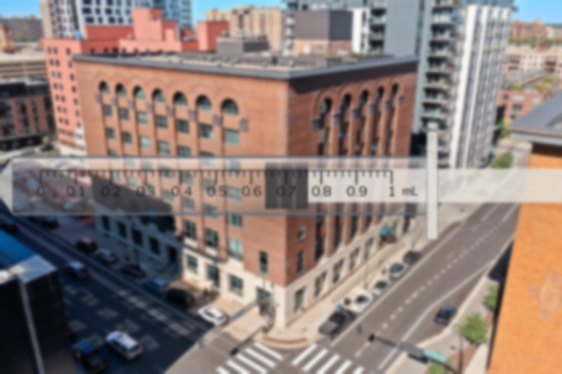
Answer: 0.64,mL
